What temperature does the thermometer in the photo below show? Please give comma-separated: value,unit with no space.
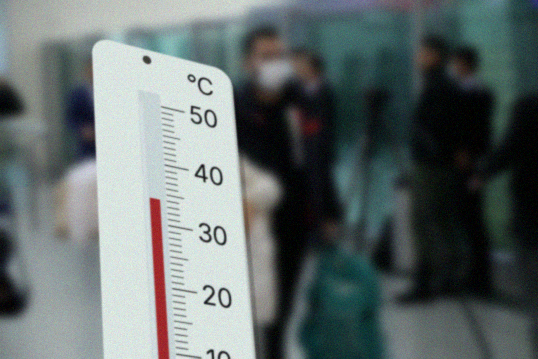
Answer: 34,°C
